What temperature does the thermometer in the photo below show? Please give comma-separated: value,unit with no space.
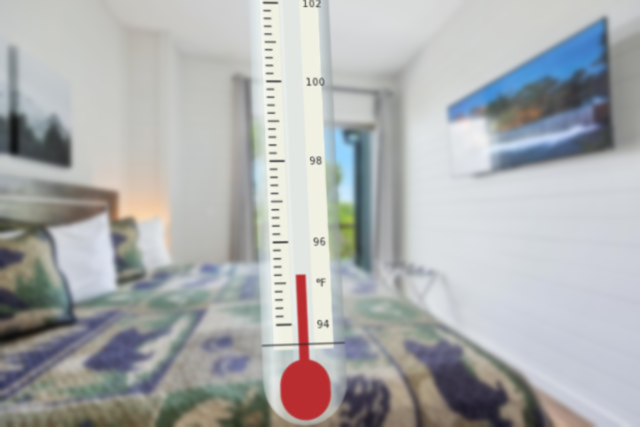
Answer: 95.2,°F
